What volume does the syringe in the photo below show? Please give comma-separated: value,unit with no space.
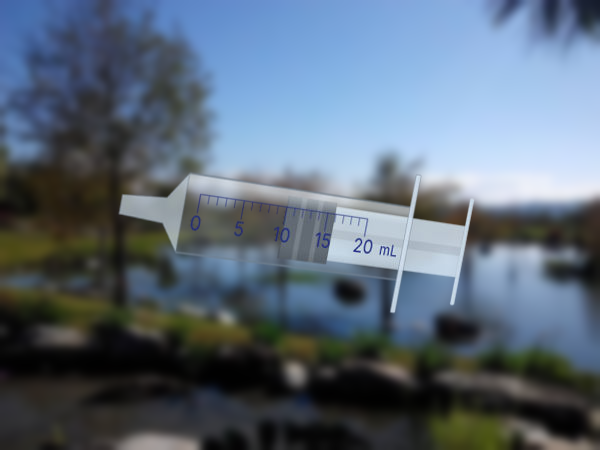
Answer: 10,mL
